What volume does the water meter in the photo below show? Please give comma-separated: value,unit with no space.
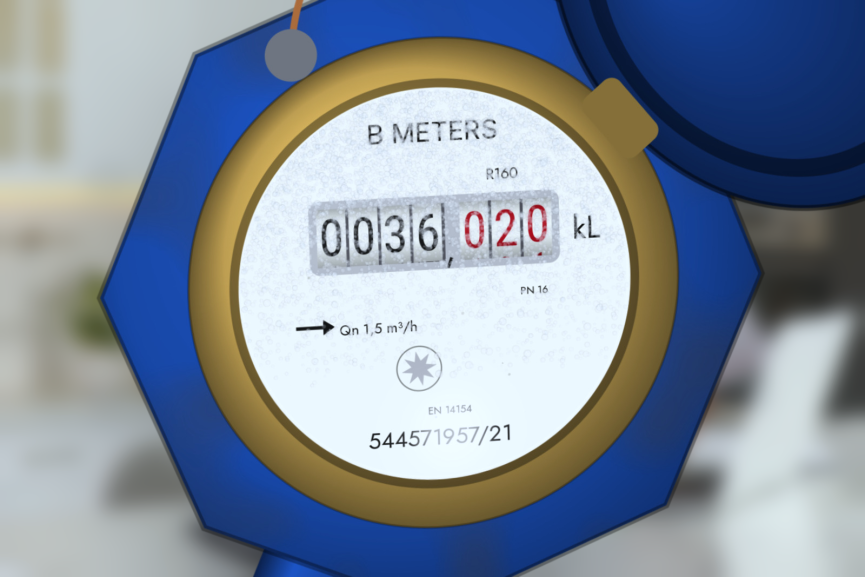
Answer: 36.020,kL
